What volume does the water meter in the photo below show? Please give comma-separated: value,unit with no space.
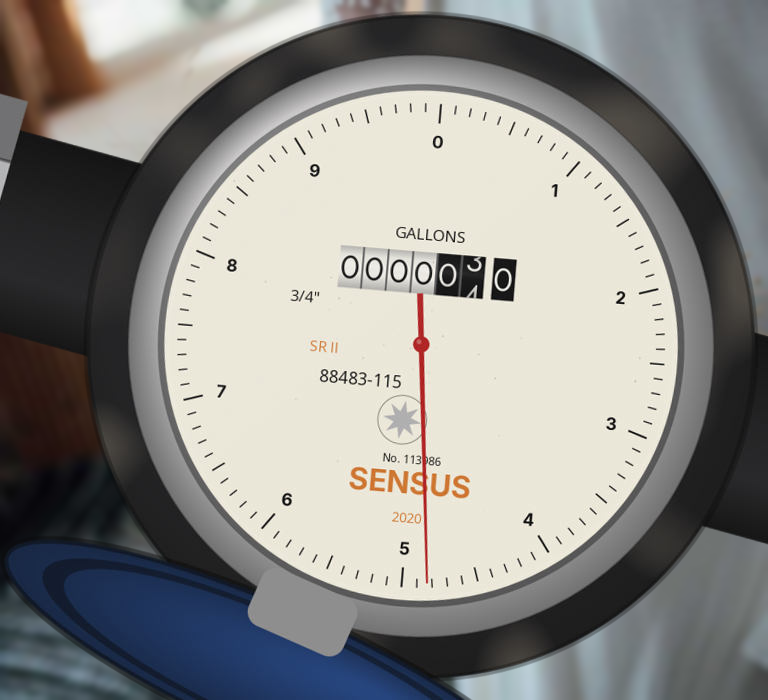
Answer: 34.8,gal
